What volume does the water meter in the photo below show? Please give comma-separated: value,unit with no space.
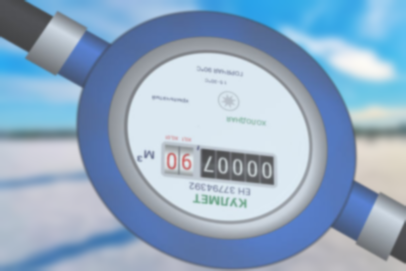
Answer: 7.90,m³
